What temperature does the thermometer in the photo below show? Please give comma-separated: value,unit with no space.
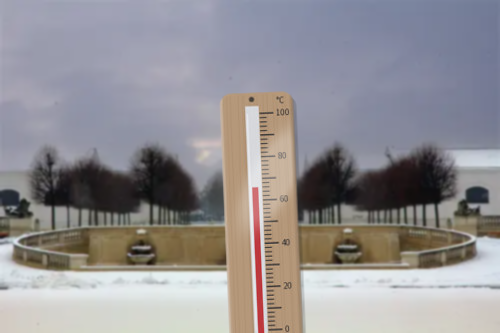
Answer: 66,°C
